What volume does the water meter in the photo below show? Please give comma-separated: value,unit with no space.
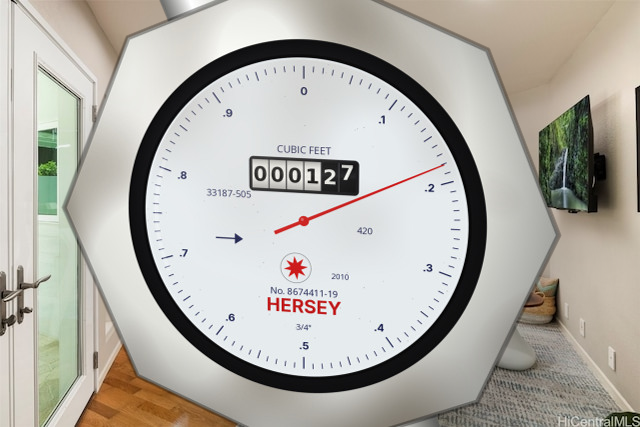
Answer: 127.18,ft³
